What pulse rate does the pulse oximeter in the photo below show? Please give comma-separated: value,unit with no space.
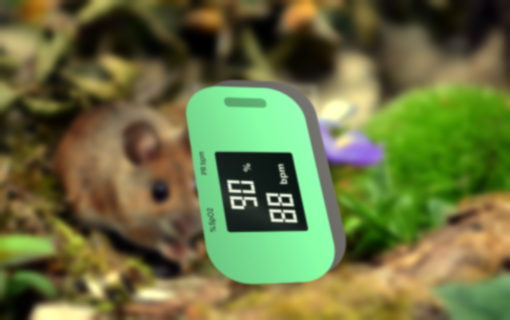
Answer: 88,bpm
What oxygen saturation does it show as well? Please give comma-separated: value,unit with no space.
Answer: 90,%
